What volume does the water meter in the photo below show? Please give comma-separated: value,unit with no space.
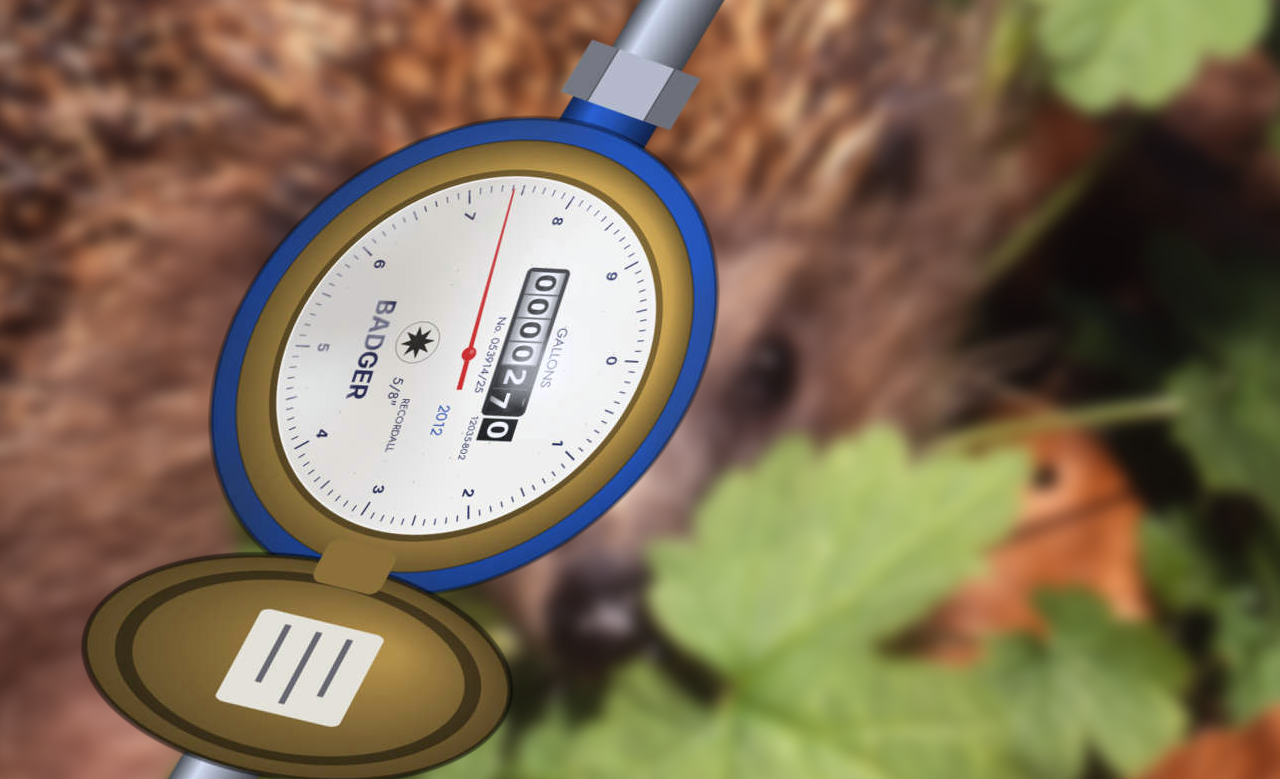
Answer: 267.4,gal
